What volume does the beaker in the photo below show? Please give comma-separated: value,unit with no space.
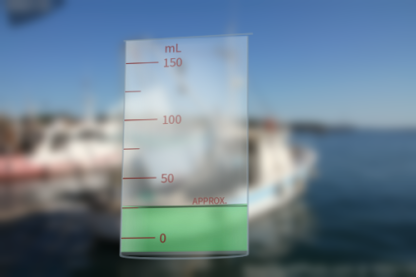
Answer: 25,mL
